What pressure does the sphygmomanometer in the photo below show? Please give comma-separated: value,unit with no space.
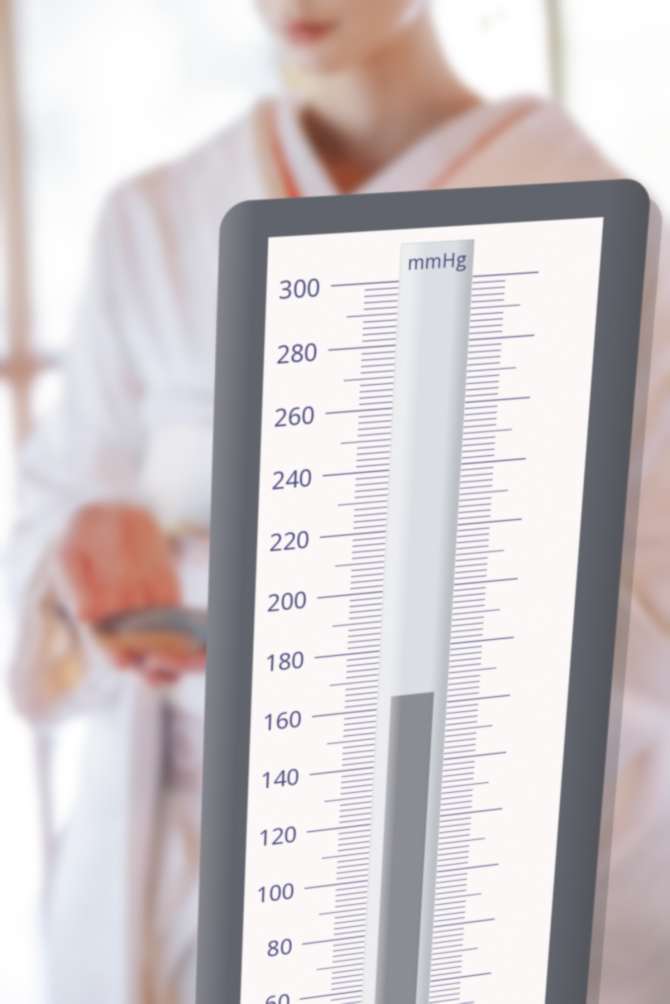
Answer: 164,mmHg
